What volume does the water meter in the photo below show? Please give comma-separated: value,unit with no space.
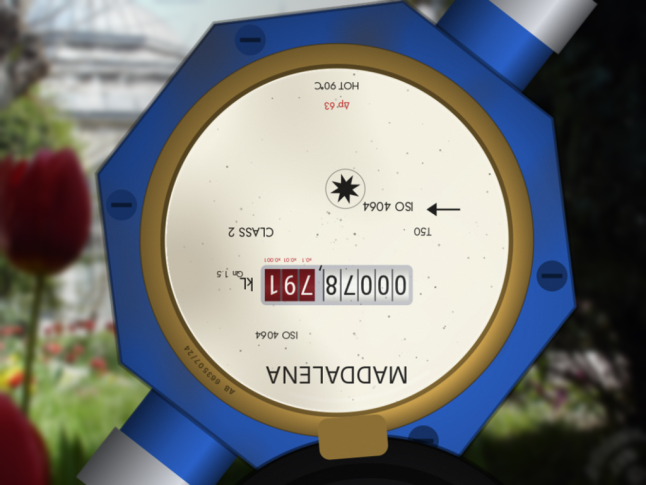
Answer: 78.791,kL
